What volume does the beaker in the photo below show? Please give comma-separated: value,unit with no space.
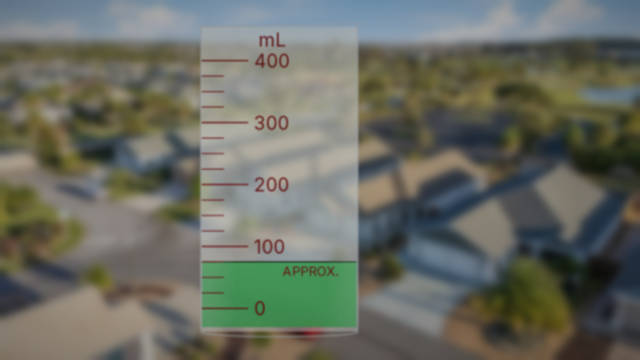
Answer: 75,mL
